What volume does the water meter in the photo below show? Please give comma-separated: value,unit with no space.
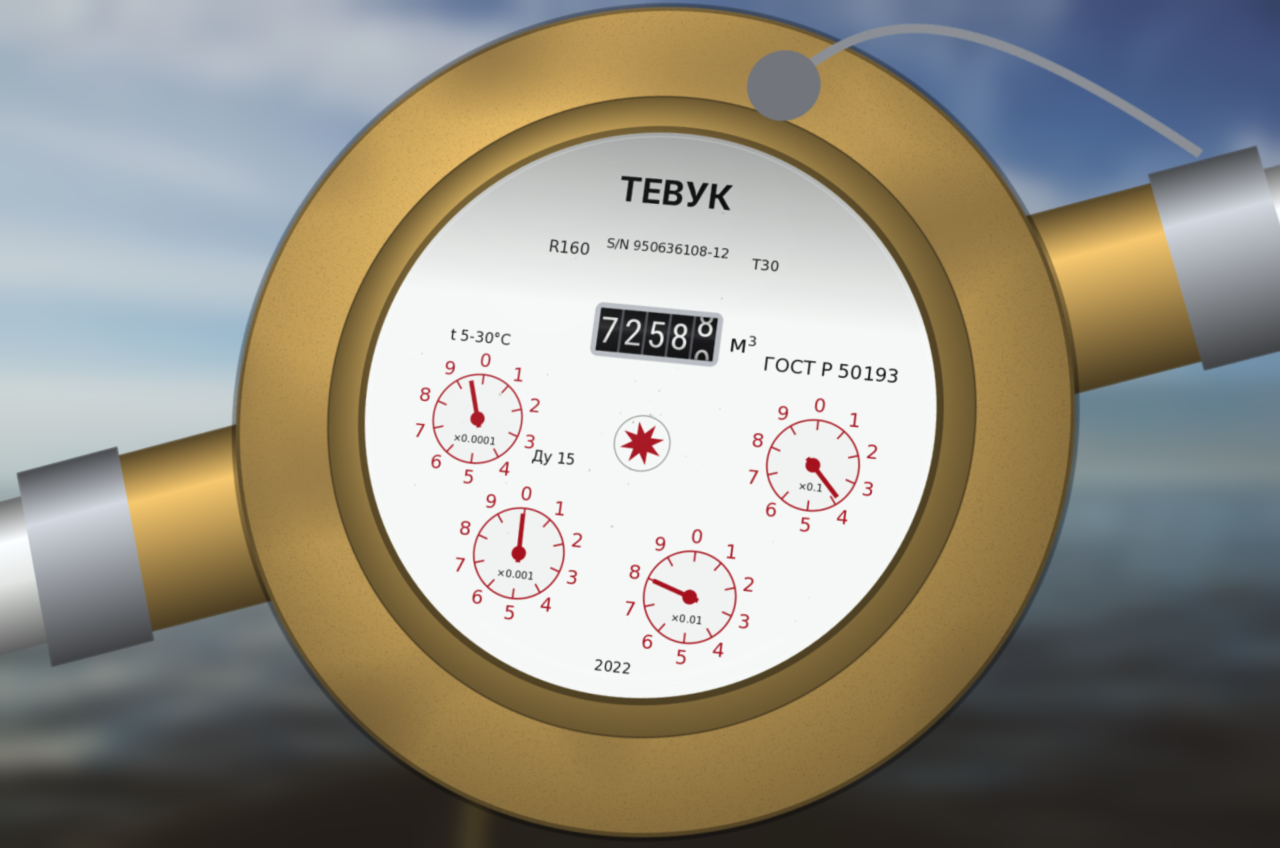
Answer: 72588.3799,m³
